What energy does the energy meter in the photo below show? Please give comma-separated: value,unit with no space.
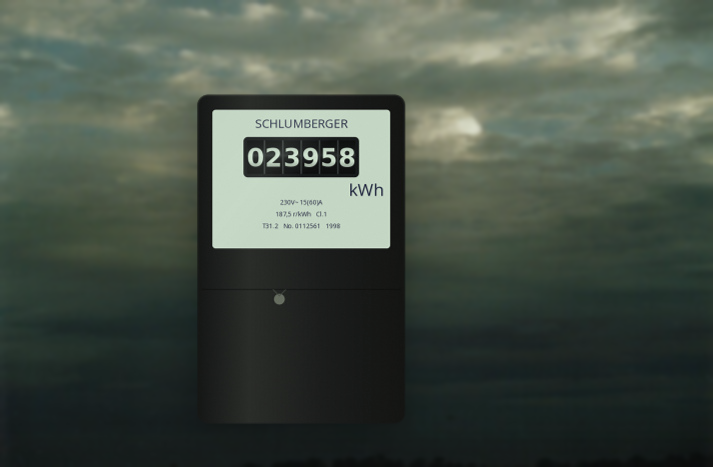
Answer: 23958,kWh
